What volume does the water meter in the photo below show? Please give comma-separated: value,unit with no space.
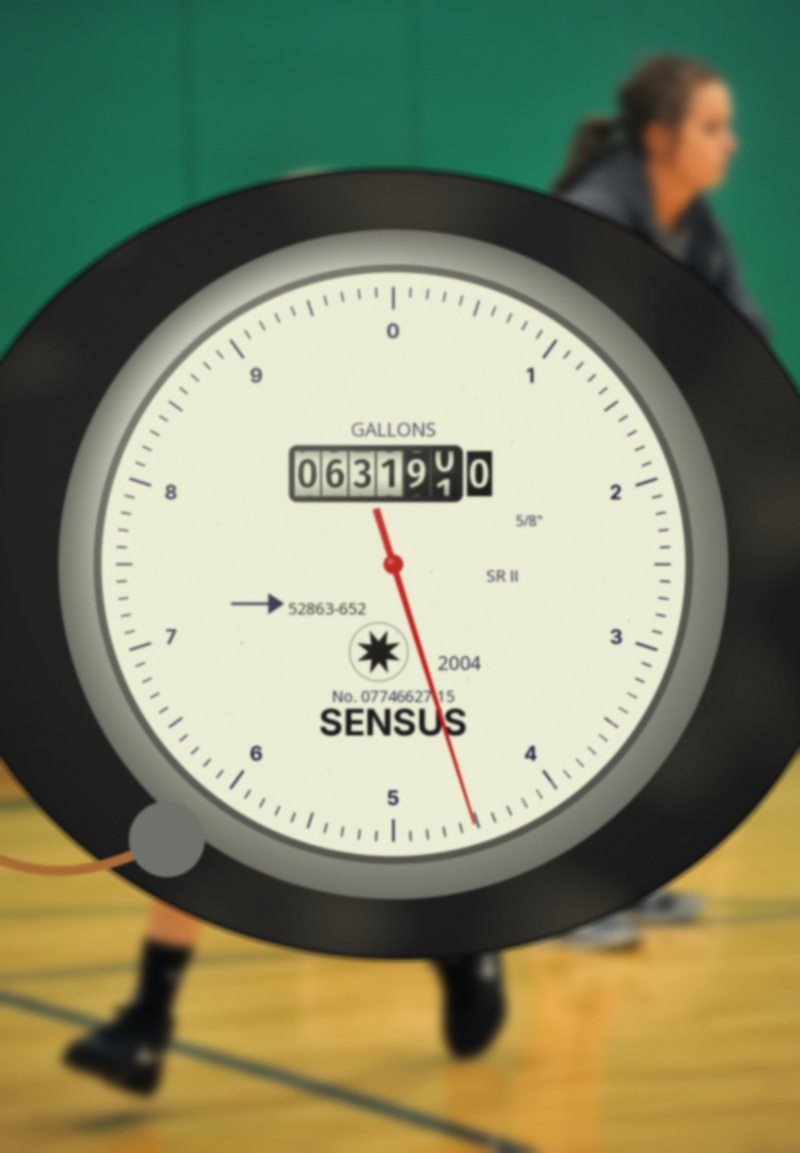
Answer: 631904.5,gal
